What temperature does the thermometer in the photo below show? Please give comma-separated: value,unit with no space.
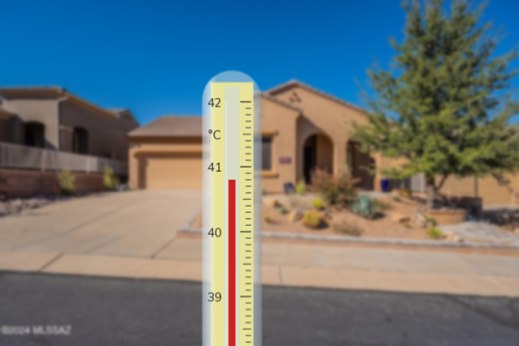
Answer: 40.8,°C
